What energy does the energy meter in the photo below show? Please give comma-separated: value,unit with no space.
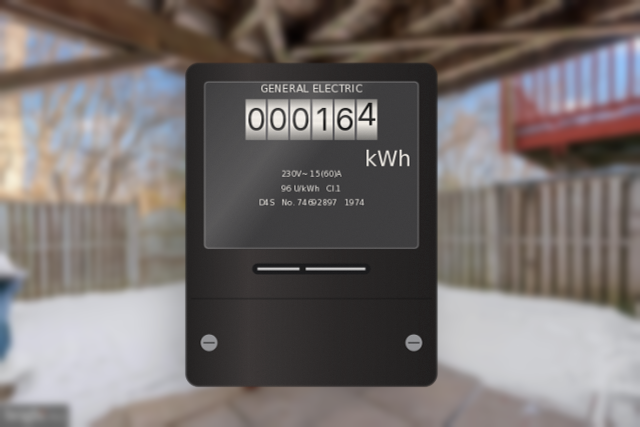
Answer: 164,kWh
